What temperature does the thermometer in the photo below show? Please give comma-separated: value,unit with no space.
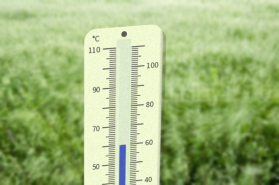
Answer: 60,°C
